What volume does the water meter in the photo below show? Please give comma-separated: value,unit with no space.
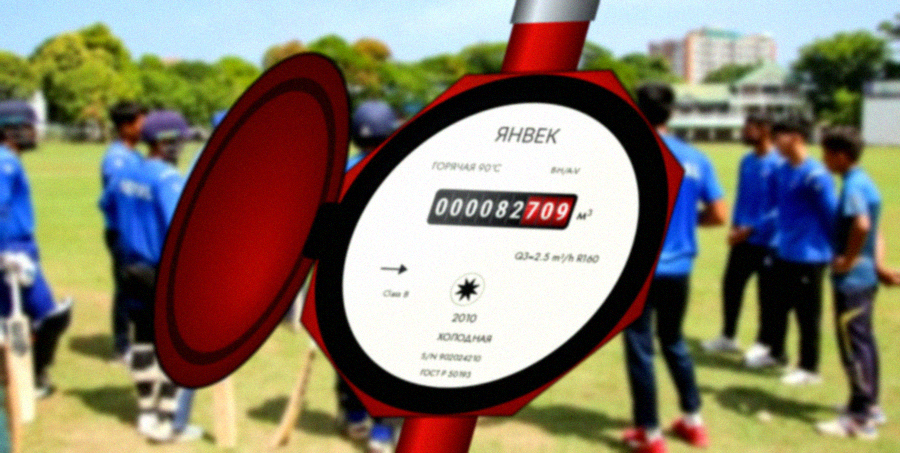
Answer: 82.709,m³
